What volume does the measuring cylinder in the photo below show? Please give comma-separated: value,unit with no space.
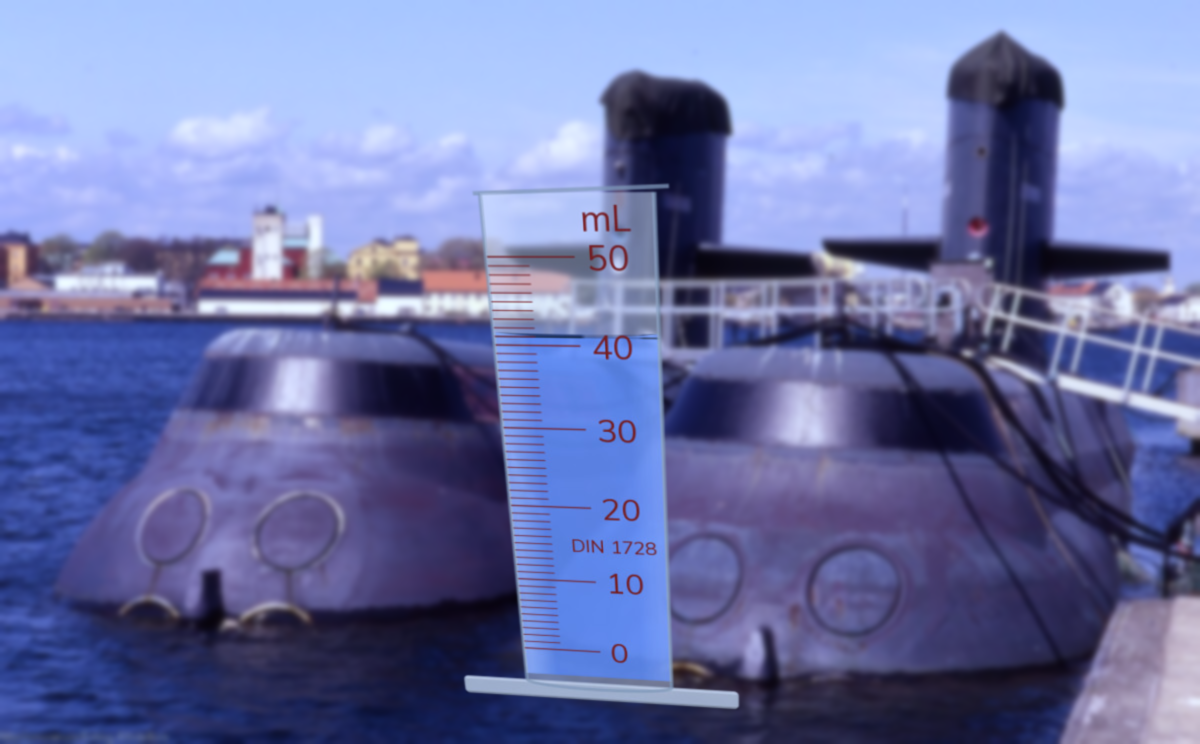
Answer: 41,mL
